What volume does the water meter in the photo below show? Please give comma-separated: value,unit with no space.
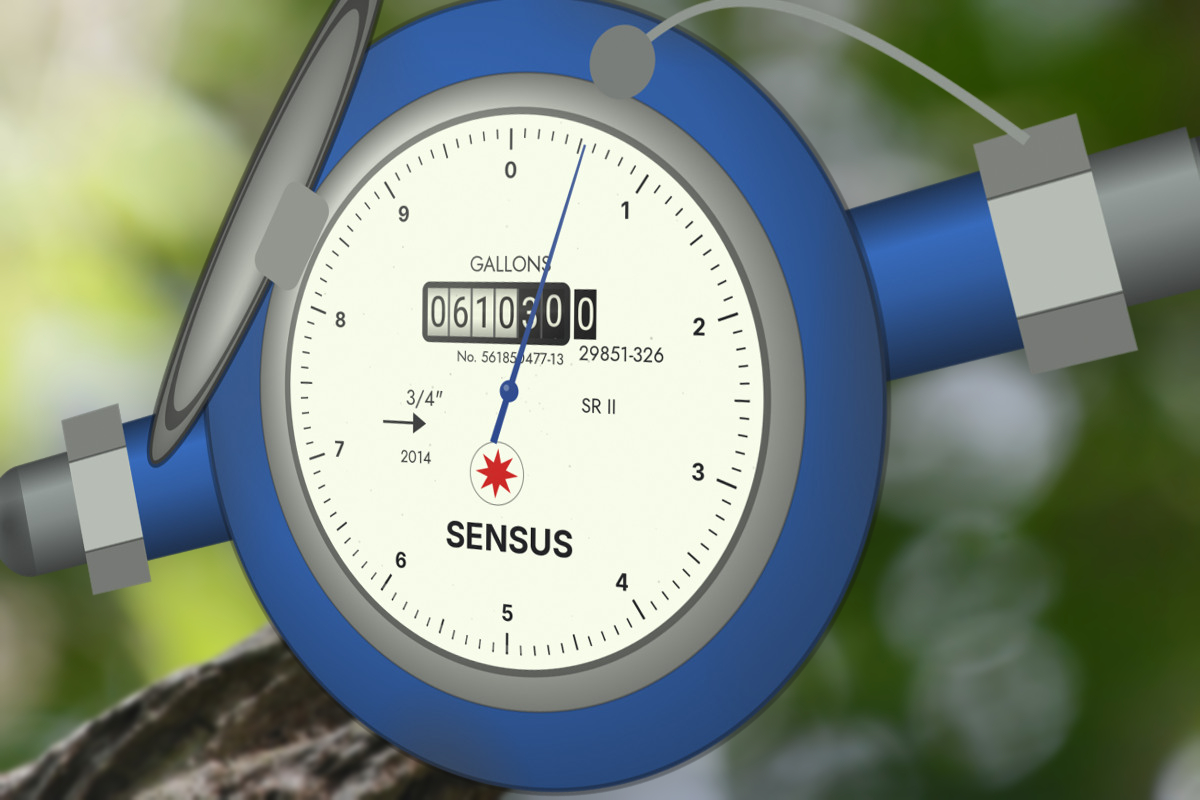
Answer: 610300.5,gal
